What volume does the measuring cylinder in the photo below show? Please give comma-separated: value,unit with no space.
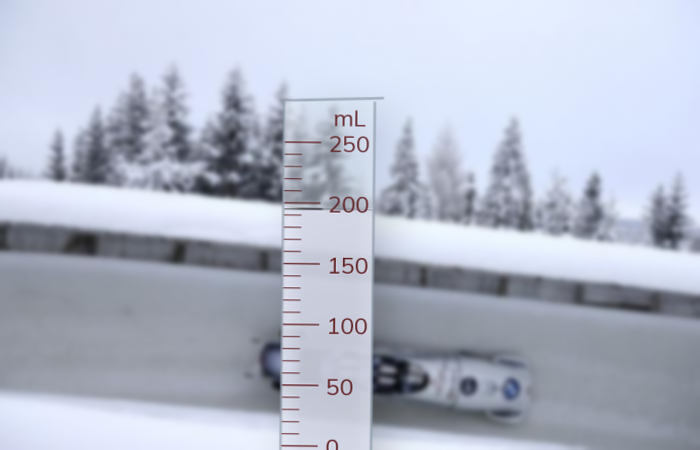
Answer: 195,mL
